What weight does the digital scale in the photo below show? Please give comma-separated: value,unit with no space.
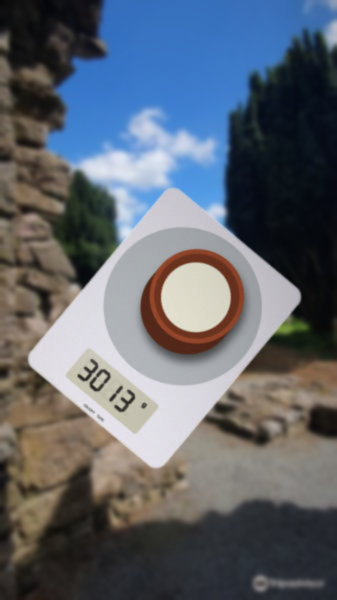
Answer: 3013,g
